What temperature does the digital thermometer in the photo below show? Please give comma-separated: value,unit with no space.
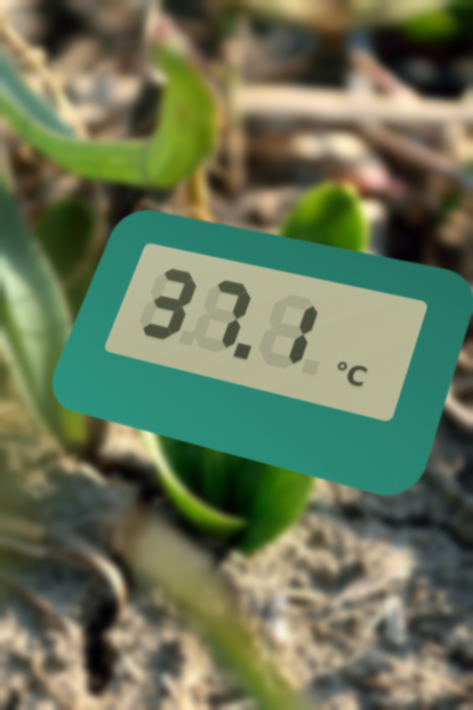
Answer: 37.1,°C
